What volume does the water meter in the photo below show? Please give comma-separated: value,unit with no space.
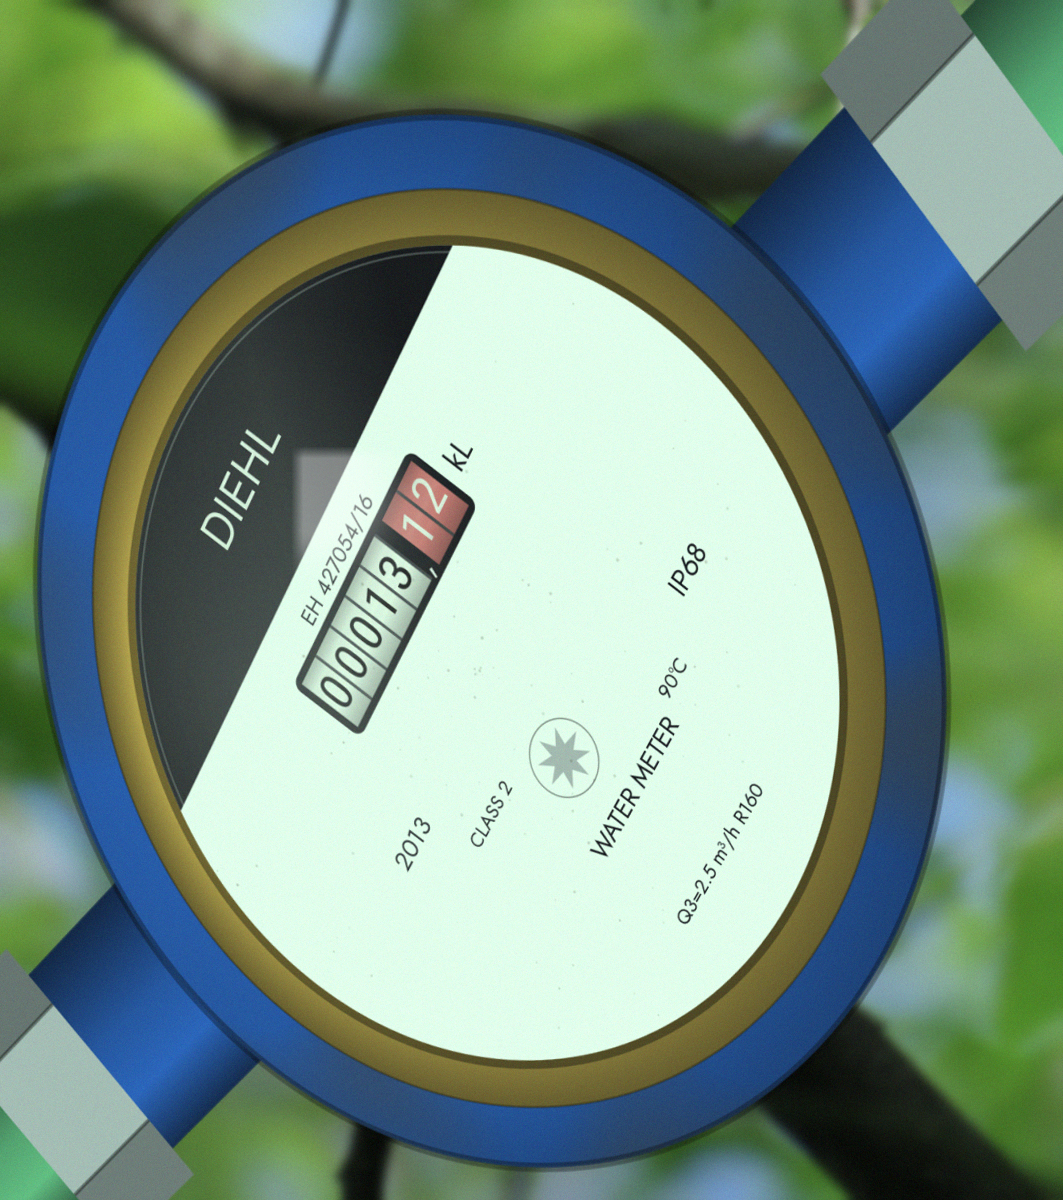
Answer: 13.12,kL
